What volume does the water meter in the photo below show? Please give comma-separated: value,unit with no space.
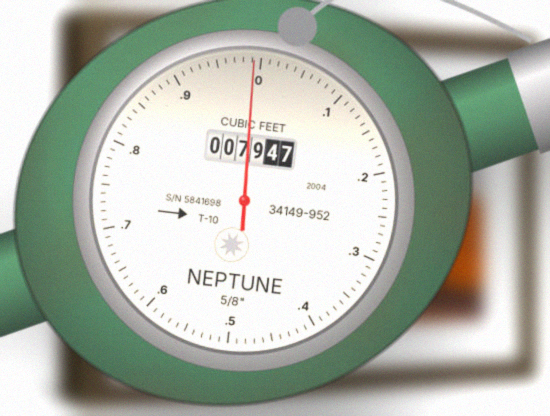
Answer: 7946.99,ft³
